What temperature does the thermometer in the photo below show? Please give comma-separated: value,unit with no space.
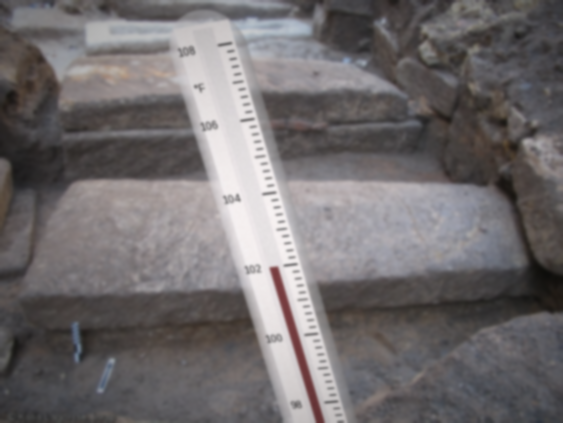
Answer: 102,°F
